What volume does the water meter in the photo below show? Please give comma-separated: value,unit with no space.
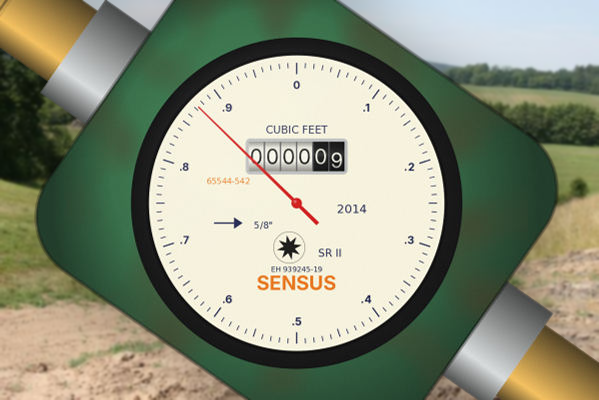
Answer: 8.87,ft³
